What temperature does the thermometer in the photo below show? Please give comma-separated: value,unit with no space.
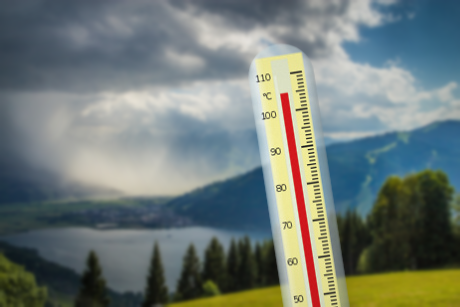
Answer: 105,°C
